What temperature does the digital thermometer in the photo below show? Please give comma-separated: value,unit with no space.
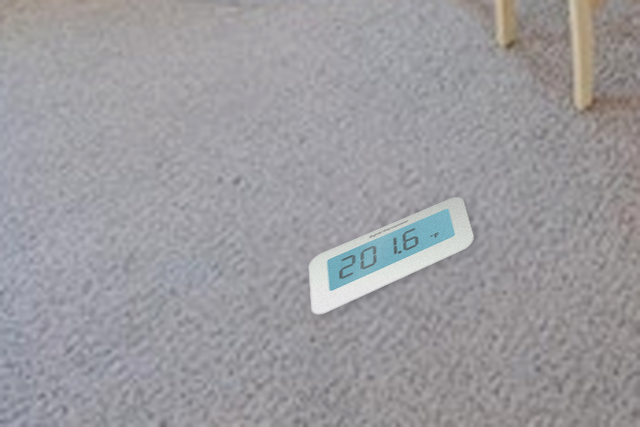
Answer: 201.6,°F
